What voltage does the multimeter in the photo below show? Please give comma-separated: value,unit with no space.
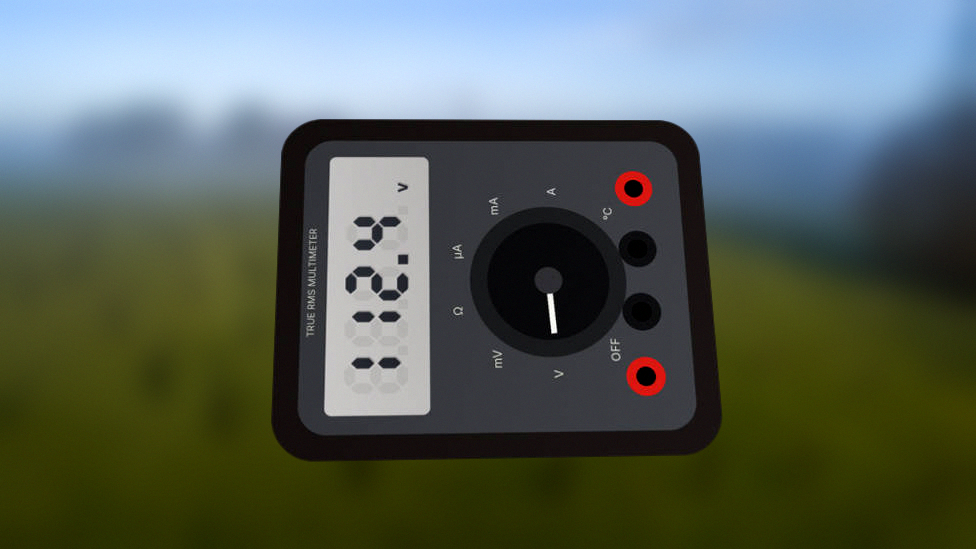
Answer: 112.4,V
